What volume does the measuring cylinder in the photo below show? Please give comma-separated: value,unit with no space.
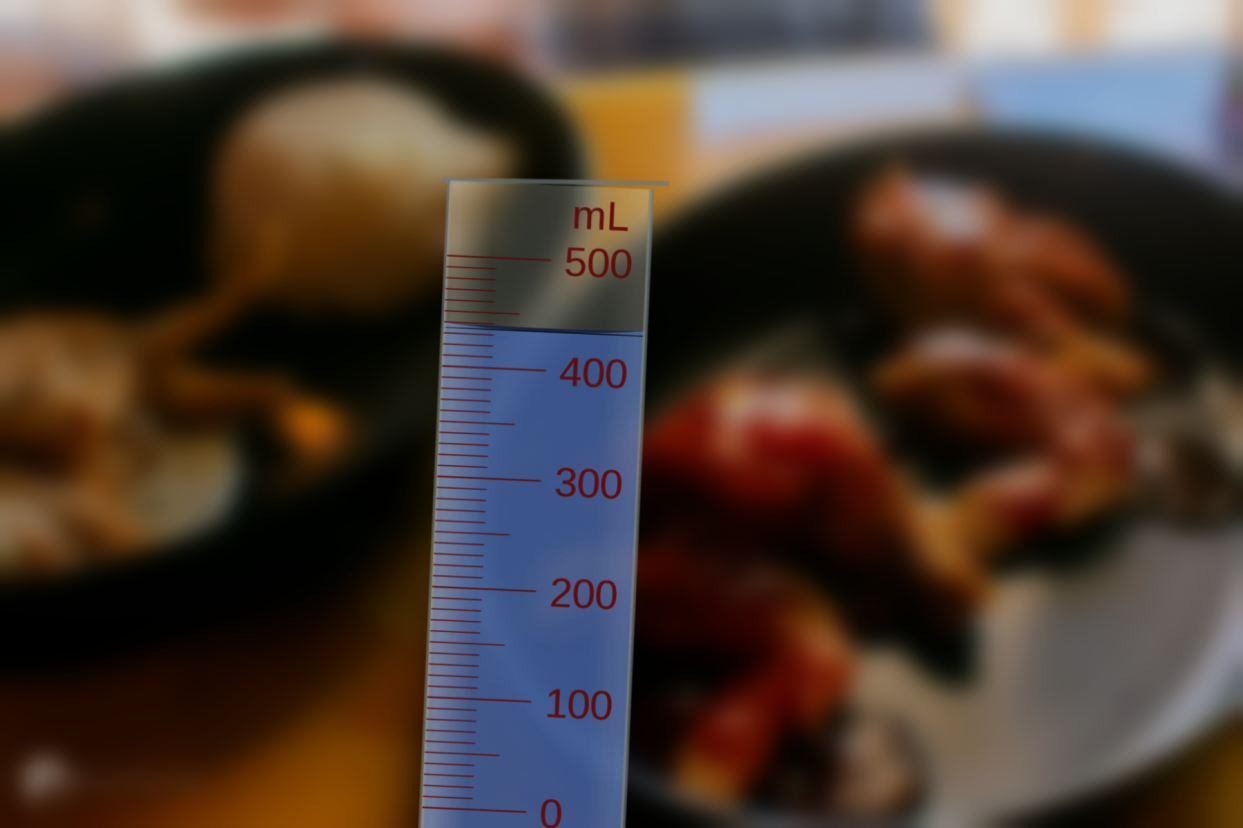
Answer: 435,mL
